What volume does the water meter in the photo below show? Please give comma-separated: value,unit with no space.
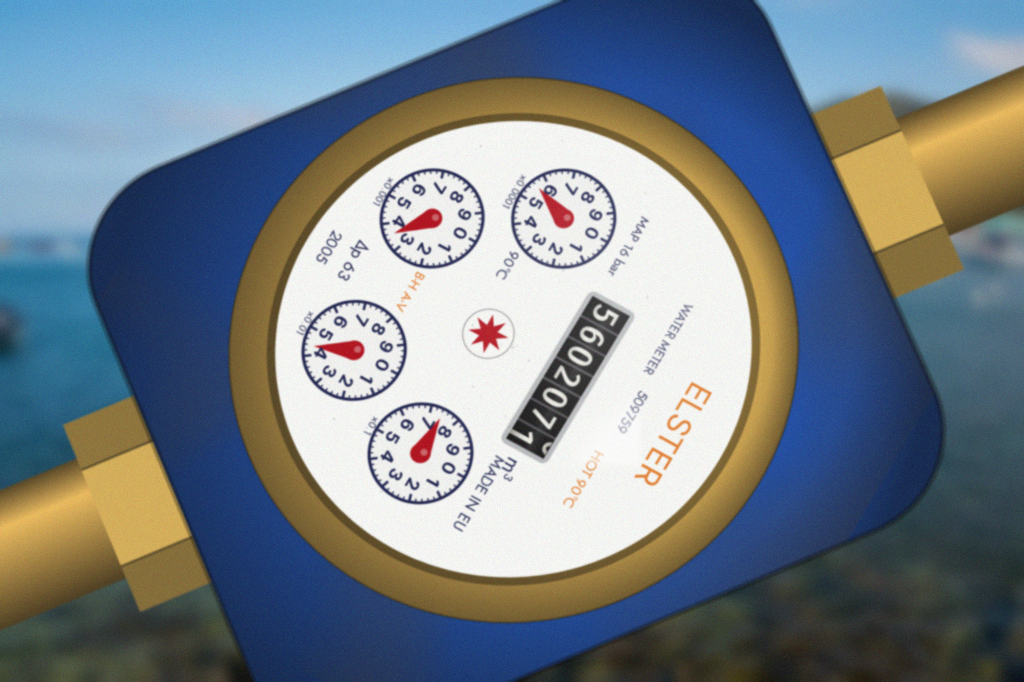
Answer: 5602070.7435,m³
